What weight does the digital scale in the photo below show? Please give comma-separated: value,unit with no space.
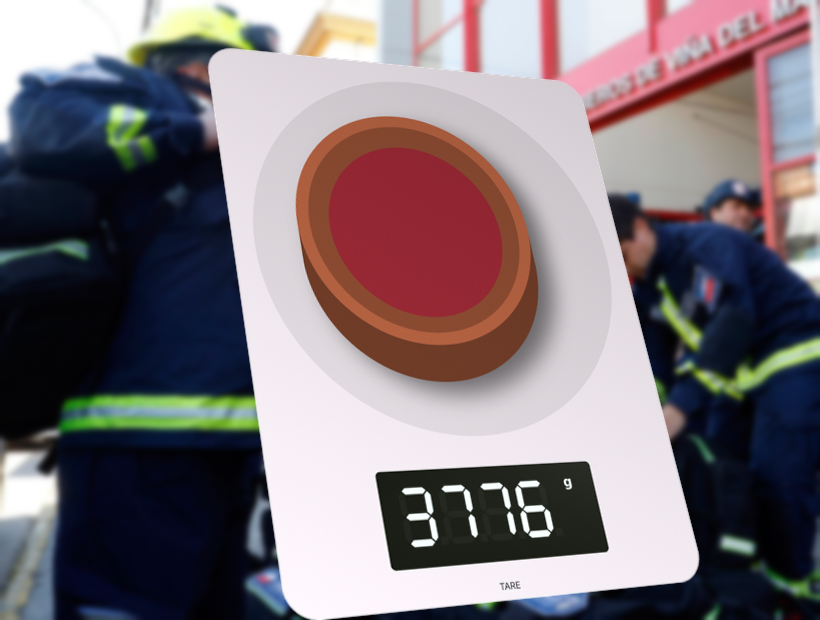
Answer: 3776,g
